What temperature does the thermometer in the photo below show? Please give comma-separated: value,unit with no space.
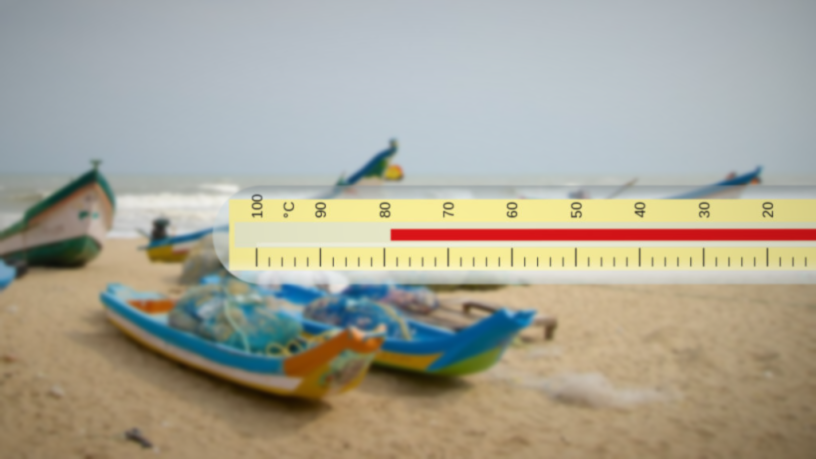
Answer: 79,°C
